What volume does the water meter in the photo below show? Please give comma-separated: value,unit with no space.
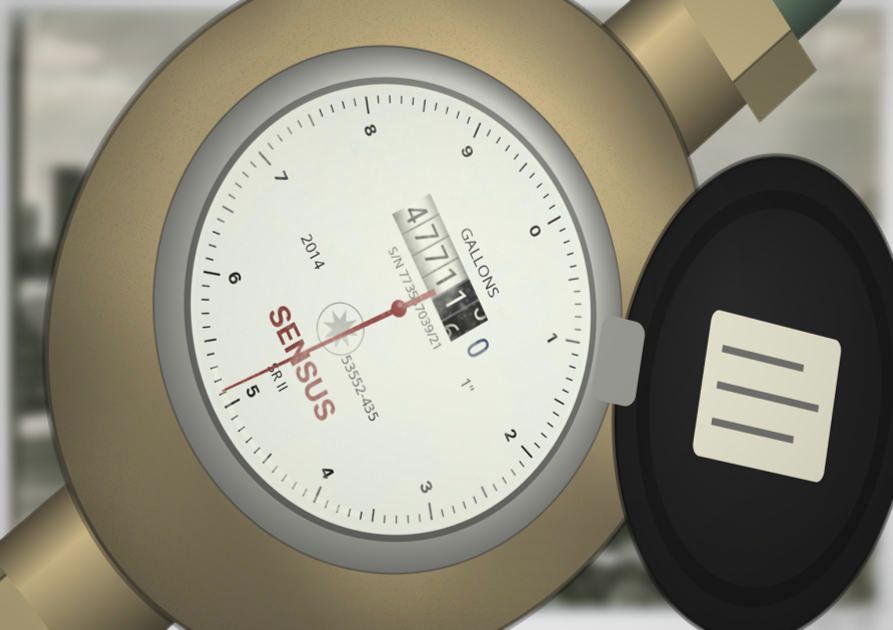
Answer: 4771155.1,gal
